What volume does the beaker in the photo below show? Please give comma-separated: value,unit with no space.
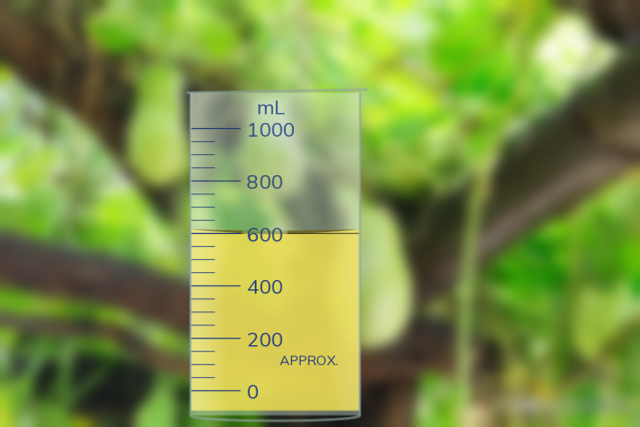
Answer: 600,mL
